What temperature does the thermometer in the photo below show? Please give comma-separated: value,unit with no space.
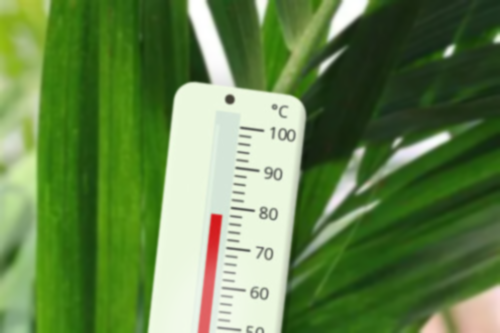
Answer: 78,°C
